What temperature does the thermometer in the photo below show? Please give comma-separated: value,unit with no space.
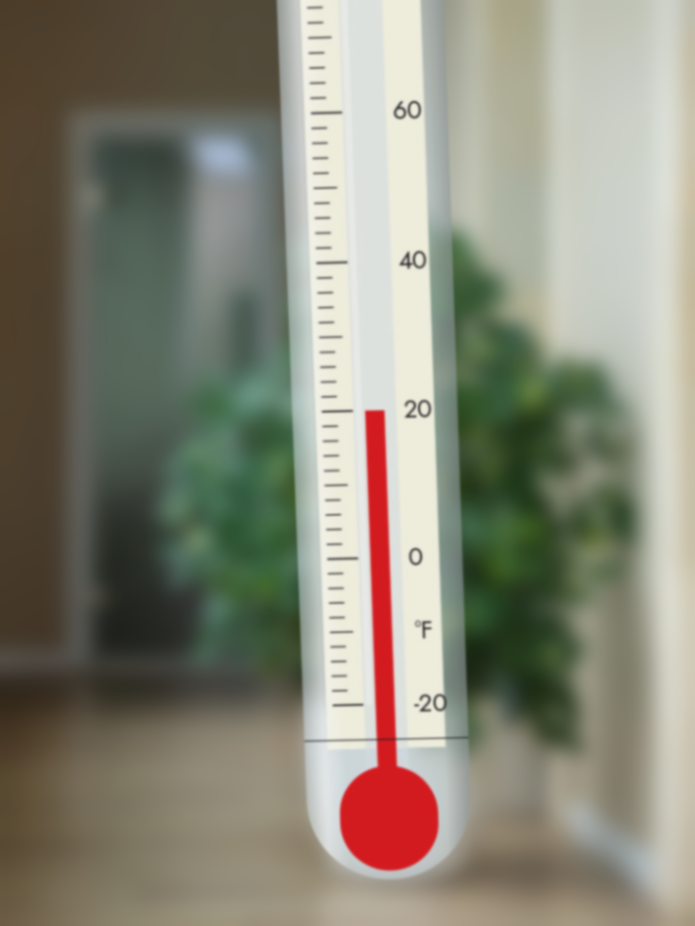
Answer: 20,°F
